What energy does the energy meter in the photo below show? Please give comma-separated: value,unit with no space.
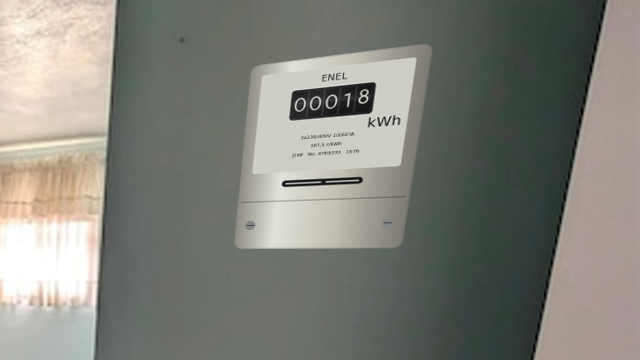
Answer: 18,kWh
